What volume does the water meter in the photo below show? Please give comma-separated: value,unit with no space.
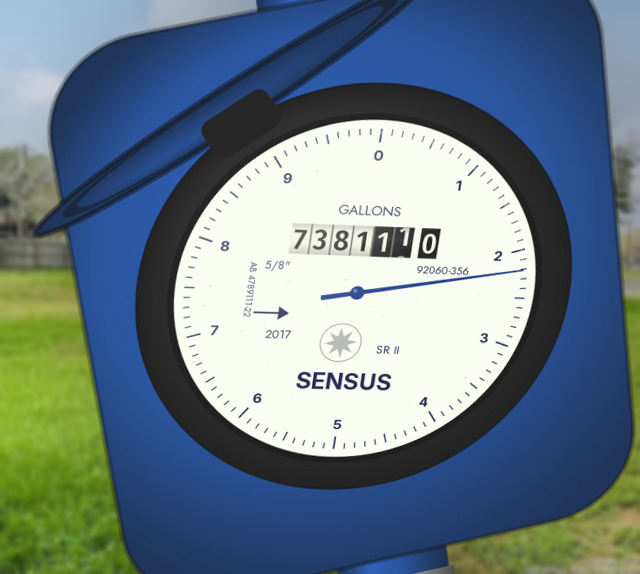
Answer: 7381112.2,gal
